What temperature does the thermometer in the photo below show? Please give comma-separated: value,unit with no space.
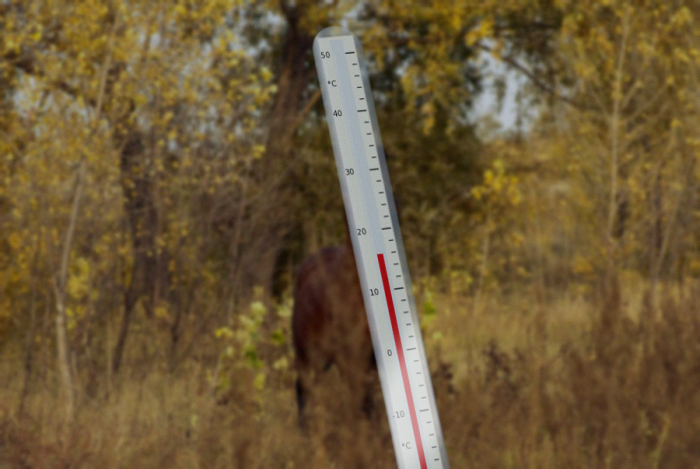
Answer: 16,°C
